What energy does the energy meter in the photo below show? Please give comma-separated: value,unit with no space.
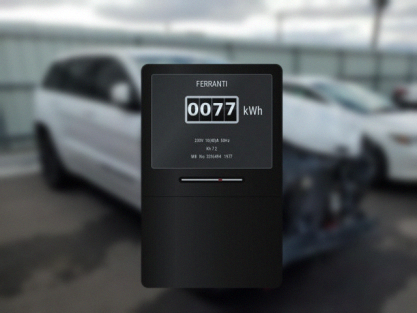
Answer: 77,kWh
